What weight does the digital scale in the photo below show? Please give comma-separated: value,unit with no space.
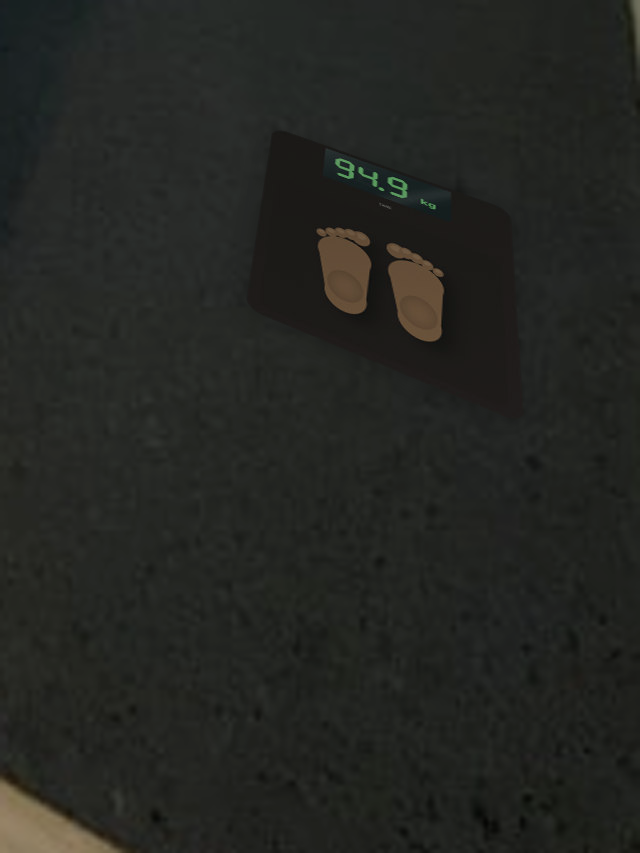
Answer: 94.9,kg
